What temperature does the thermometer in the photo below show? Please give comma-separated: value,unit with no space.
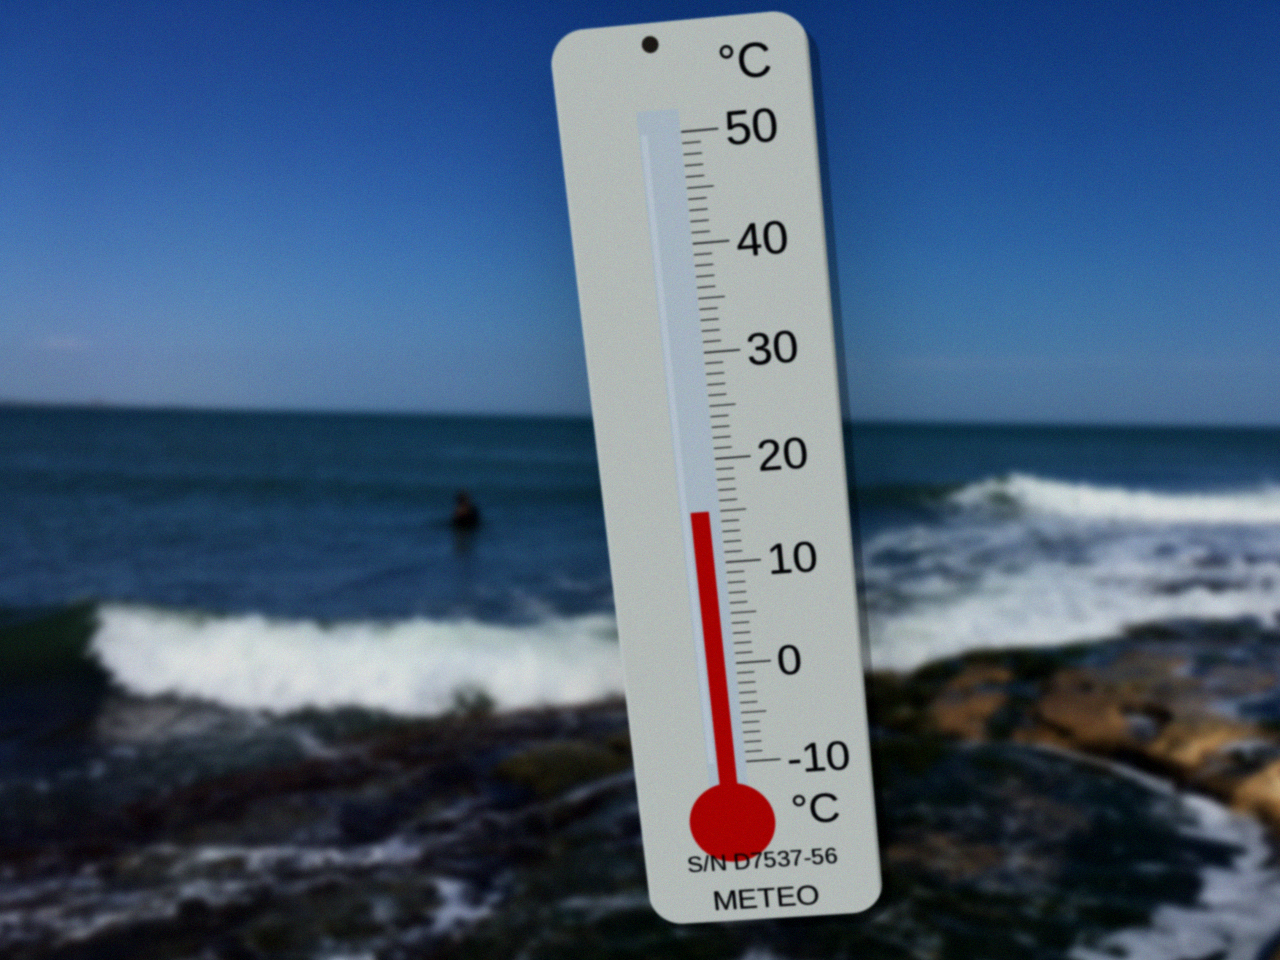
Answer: 15,°C
